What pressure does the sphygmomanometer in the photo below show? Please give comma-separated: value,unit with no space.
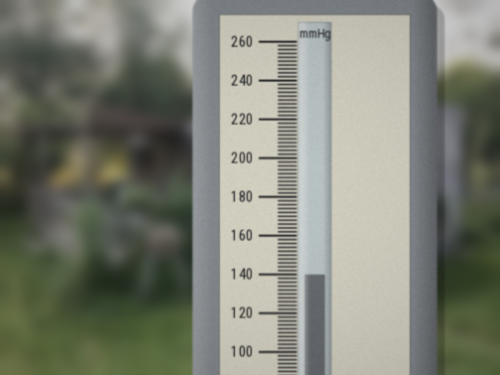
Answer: 140,mmHg
